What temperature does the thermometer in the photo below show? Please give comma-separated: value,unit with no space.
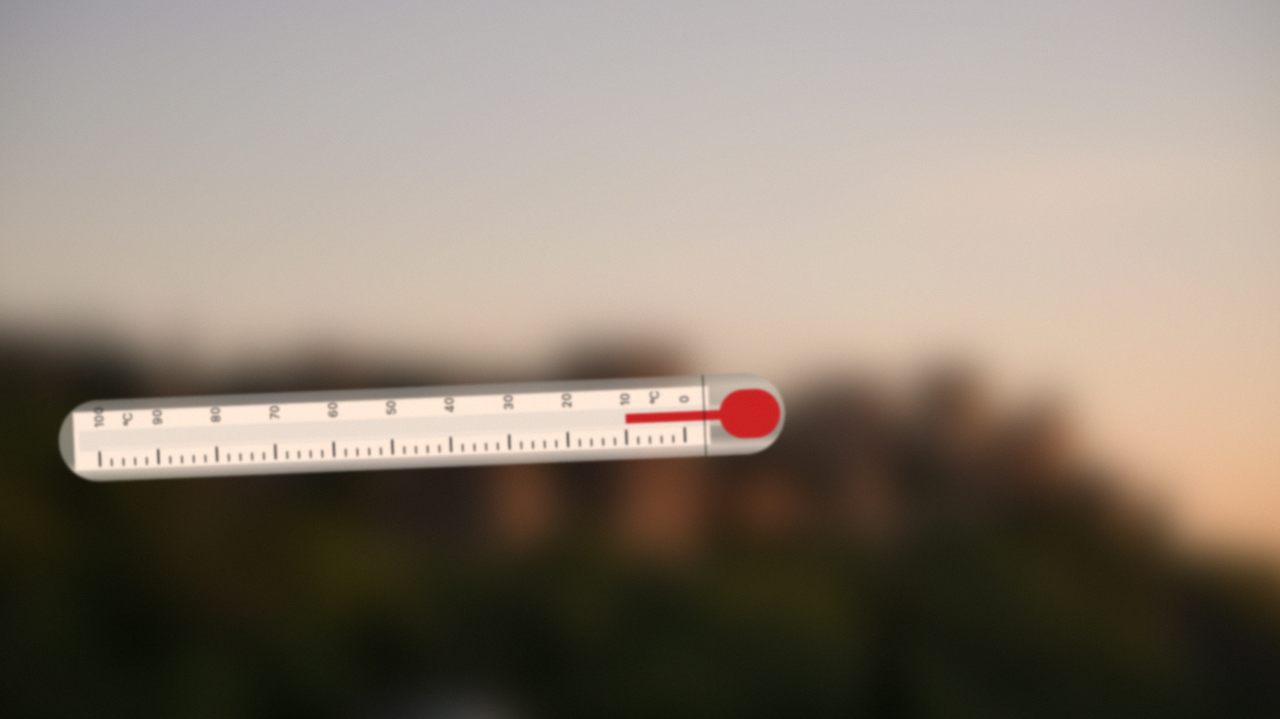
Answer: 10,°C
